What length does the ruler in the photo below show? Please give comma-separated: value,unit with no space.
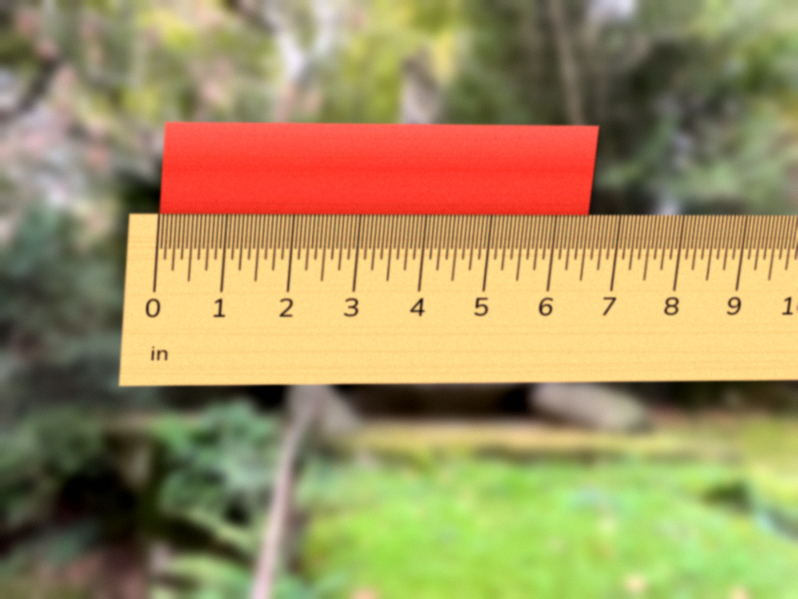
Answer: 6.5,in
